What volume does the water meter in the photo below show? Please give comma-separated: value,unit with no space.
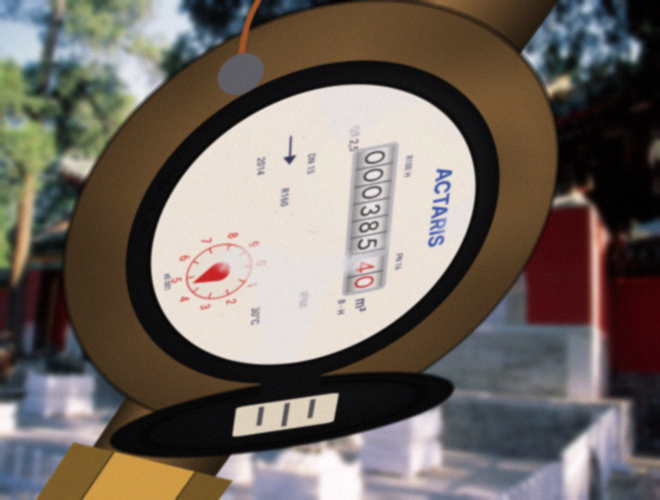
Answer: 385.404,m³
